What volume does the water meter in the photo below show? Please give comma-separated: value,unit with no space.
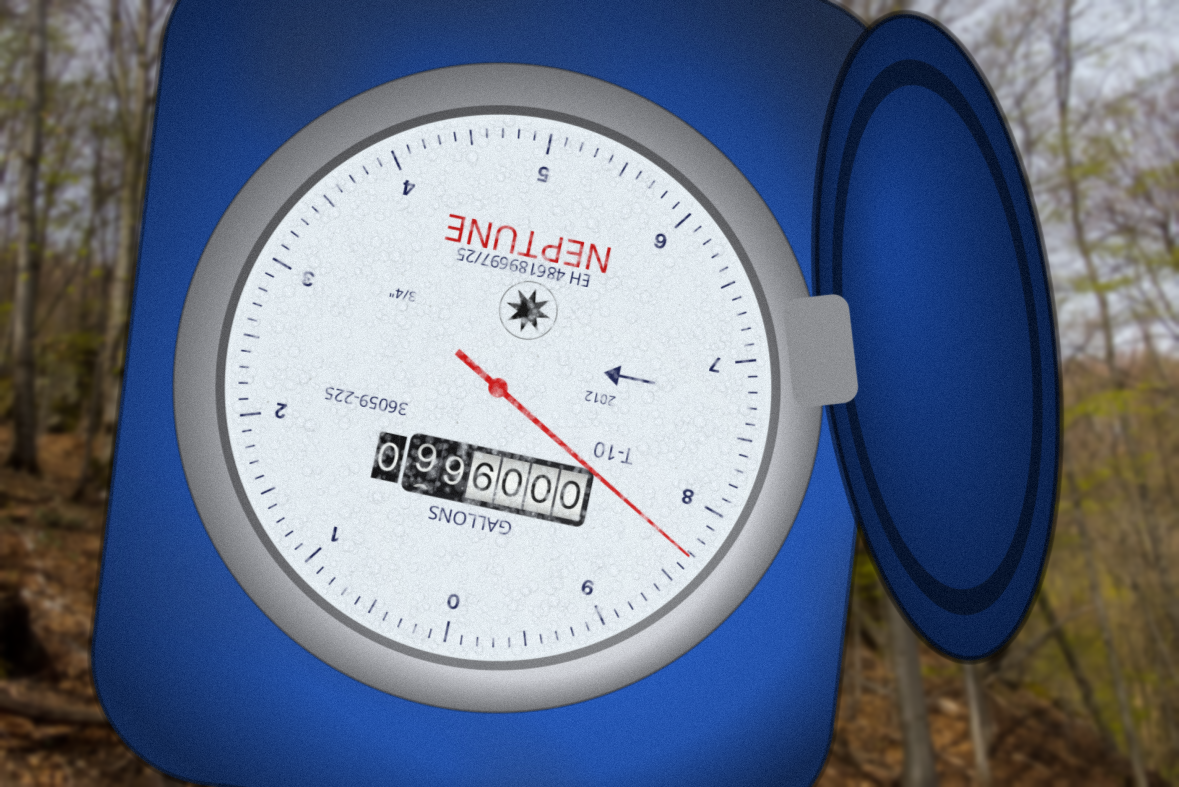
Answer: 9658.3,gal
